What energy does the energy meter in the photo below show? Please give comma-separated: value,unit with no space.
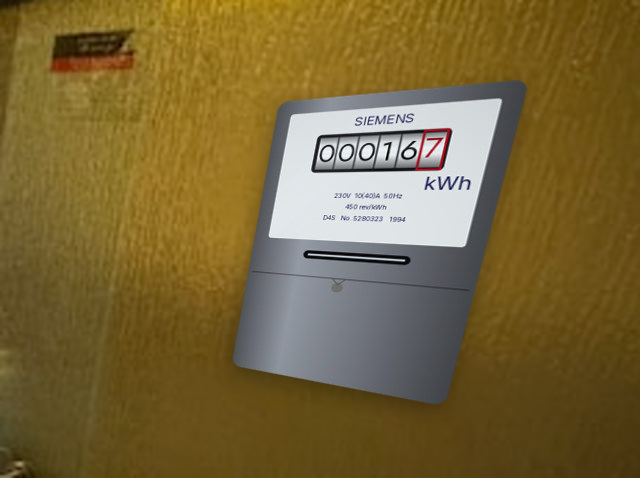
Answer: 16.7,kWh
